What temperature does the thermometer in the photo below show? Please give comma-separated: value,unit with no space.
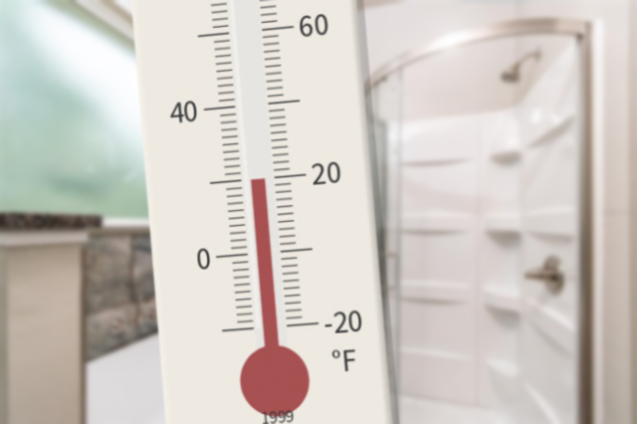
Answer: 20,°F
